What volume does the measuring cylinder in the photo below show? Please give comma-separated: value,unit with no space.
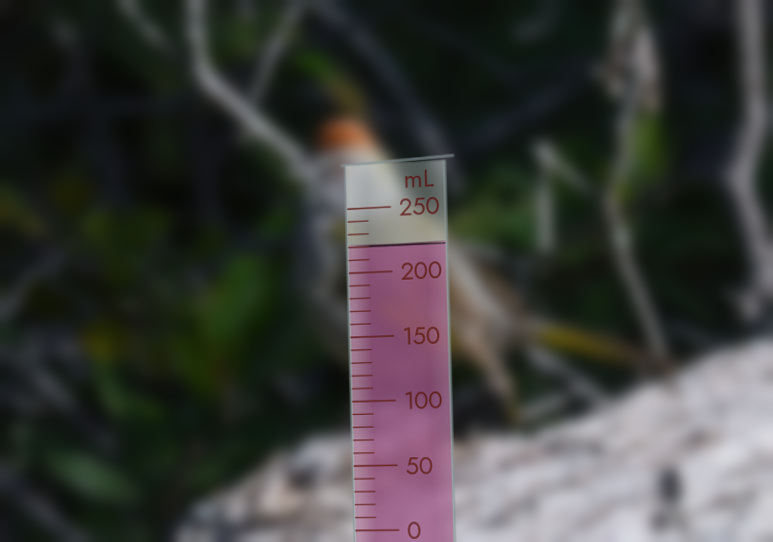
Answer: 220,mL
